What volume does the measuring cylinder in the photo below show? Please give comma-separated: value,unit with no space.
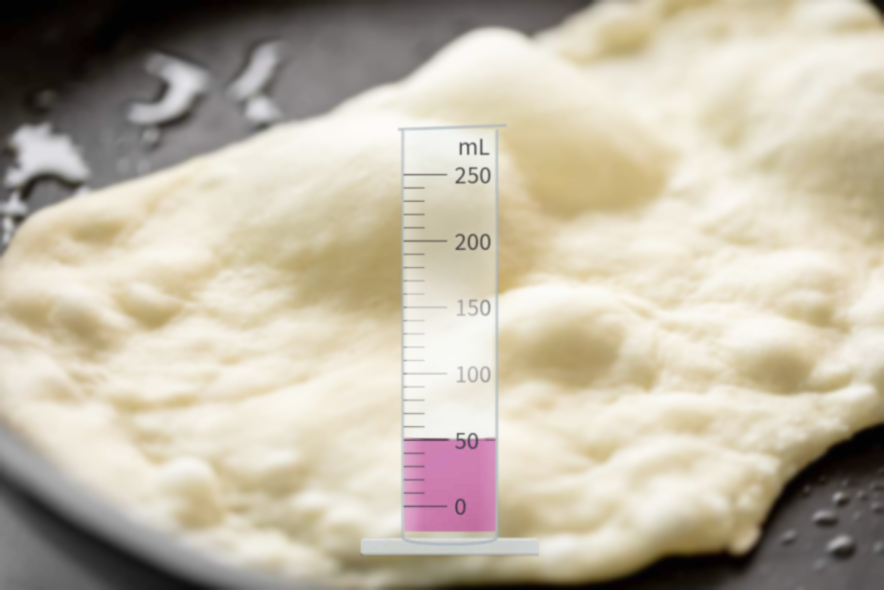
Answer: 50,mL
